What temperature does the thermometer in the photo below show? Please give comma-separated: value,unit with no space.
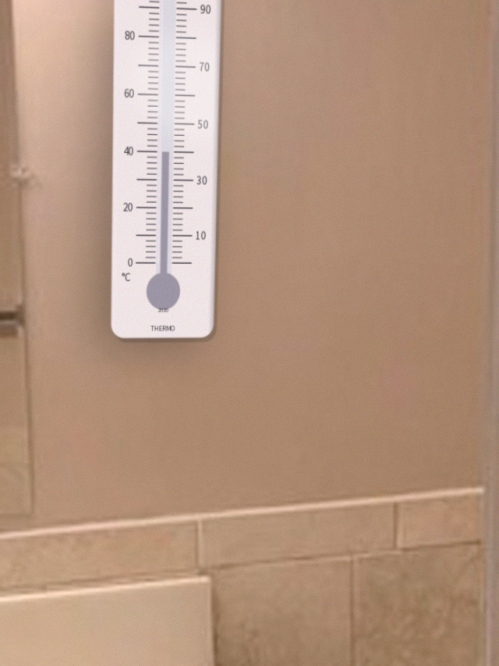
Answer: 40,°C
